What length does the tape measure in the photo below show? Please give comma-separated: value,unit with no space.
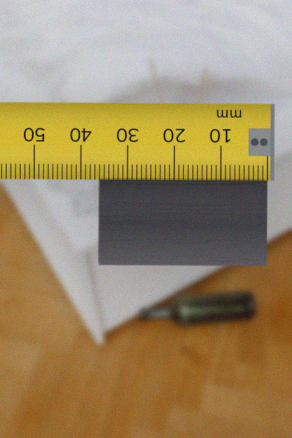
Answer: 36,mm
